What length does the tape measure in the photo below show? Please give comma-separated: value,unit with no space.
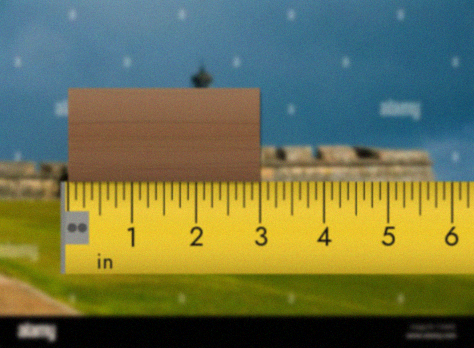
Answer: 3,in
